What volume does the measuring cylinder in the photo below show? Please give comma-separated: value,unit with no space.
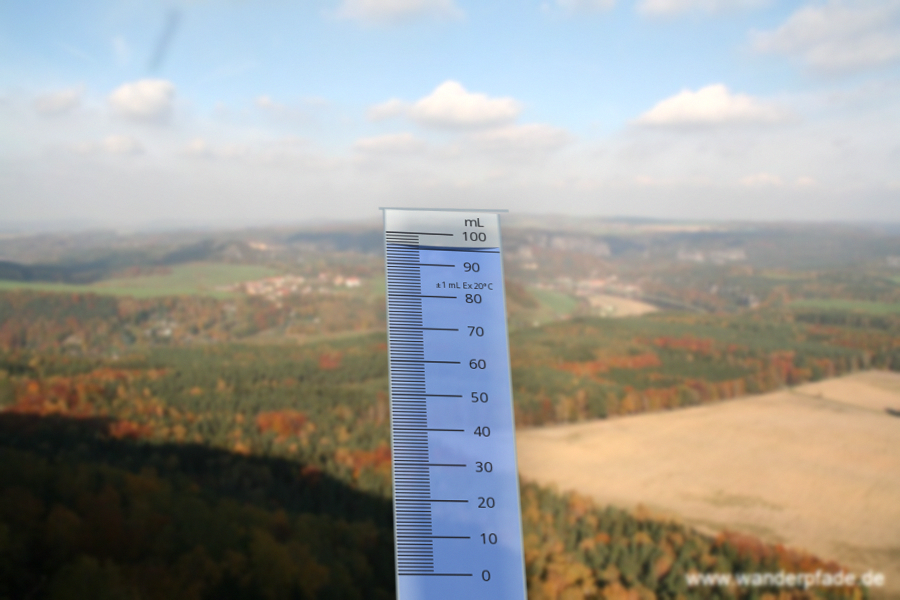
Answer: 95,mL
